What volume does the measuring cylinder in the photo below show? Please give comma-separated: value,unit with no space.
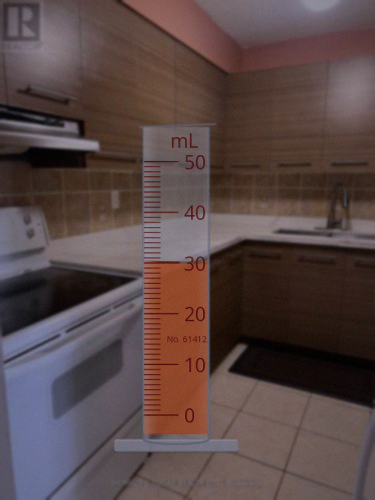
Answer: 30,mL
